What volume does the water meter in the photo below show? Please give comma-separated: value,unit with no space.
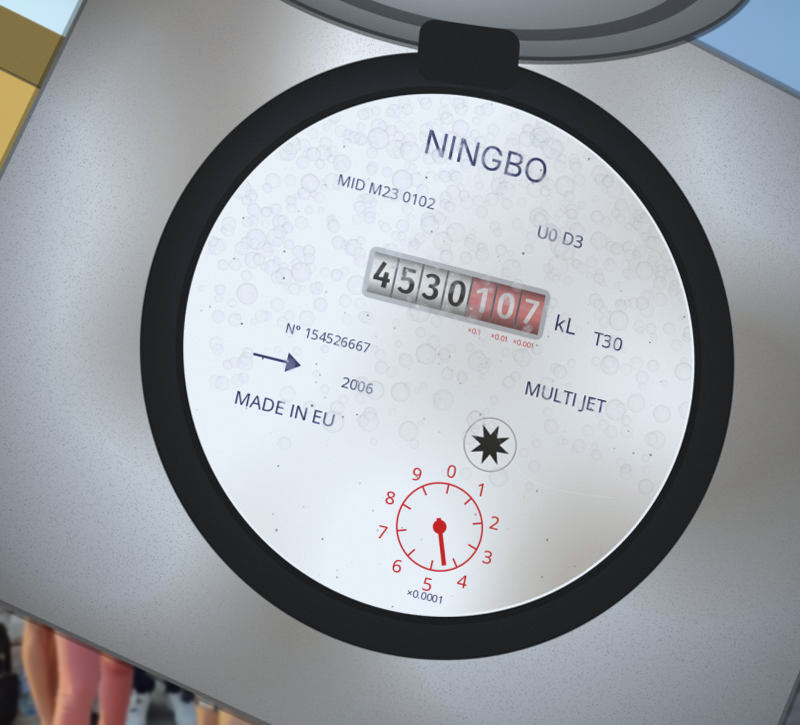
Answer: 4530.1074,kL
